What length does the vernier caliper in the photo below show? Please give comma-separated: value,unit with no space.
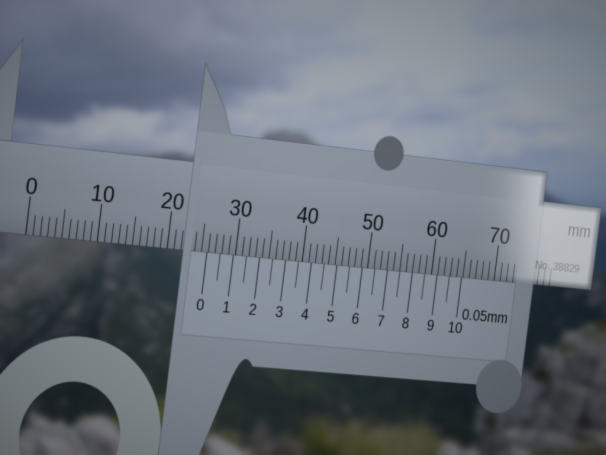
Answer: 25.8,mm
